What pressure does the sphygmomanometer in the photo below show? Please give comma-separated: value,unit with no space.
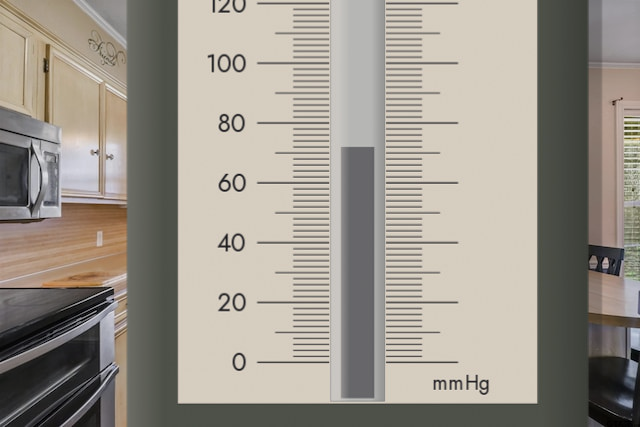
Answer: 72,mmHg
